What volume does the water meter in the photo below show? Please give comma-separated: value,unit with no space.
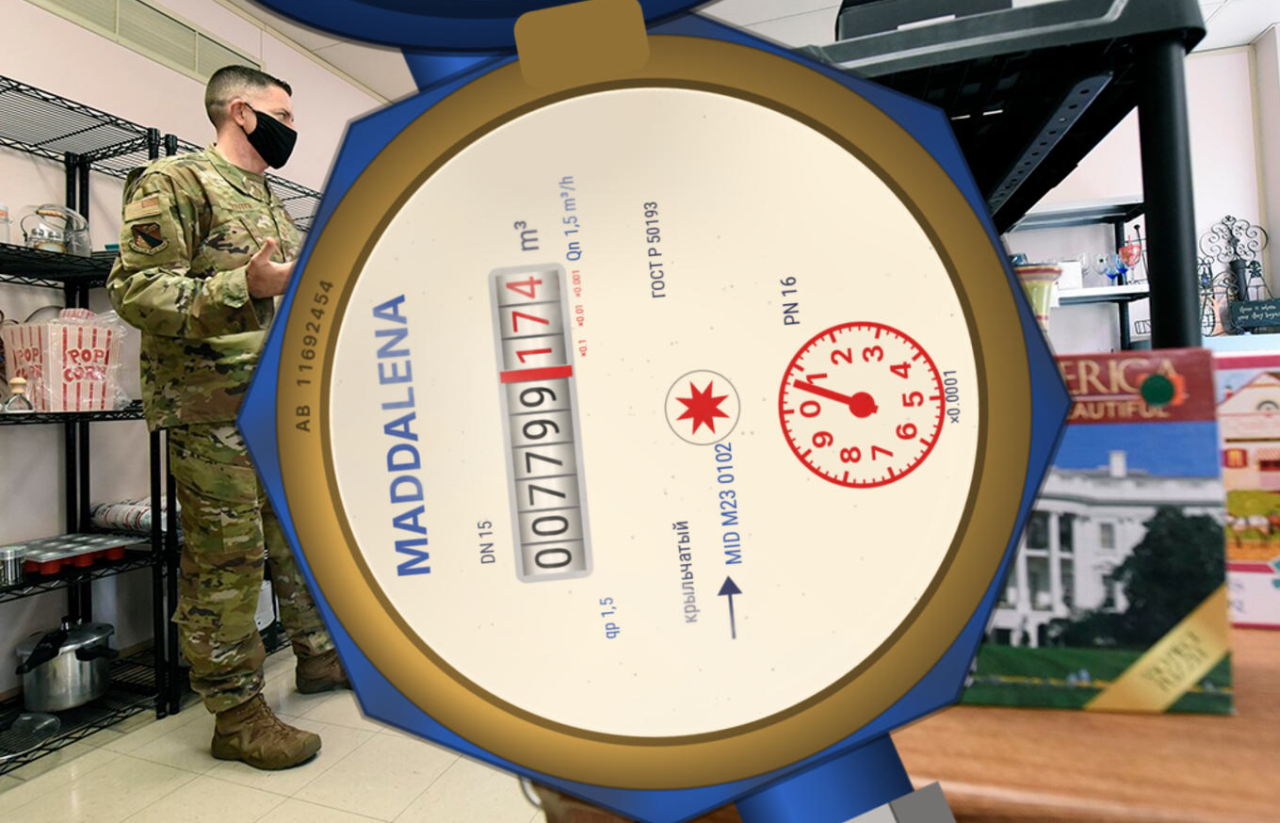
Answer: 7799.1740,m³
